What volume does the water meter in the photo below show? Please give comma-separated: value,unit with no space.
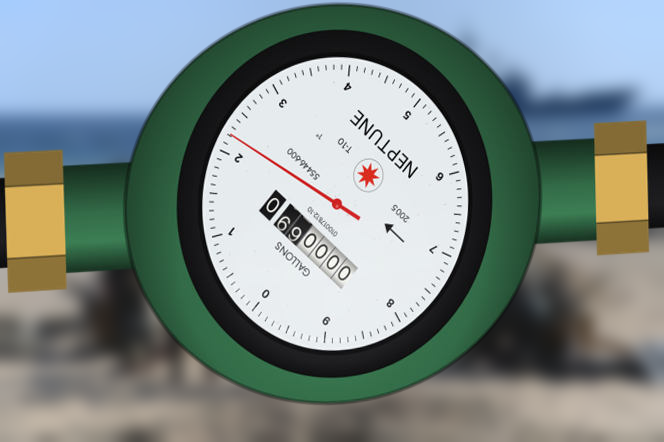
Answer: 692.2,gal
